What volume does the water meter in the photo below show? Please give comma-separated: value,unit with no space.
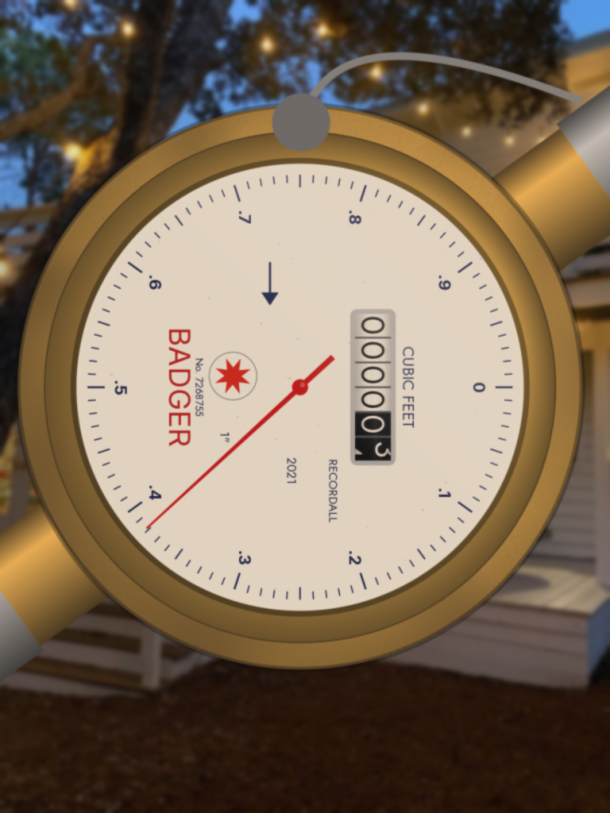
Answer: 3.38,ft³
